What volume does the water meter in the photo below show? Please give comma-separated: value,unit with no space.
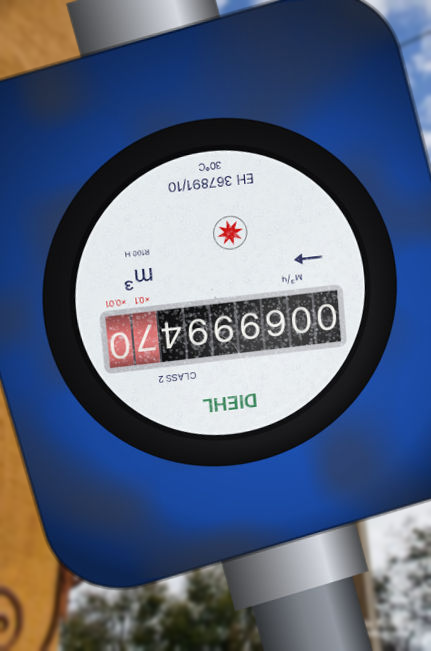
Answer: 69994.70,m³
